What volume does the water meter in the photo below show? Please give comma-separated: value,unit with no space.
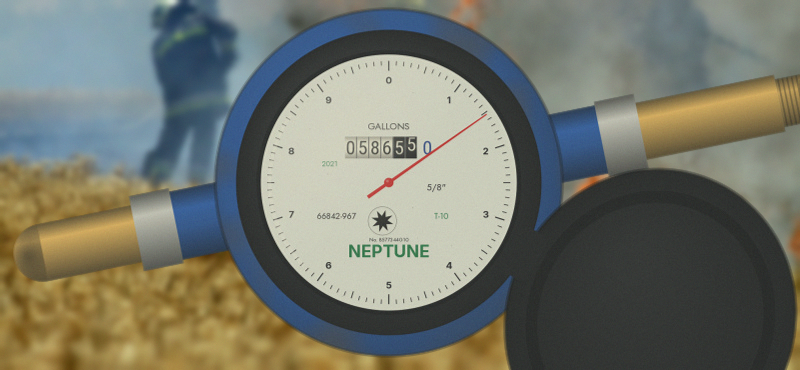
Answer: 586551.5,gal
